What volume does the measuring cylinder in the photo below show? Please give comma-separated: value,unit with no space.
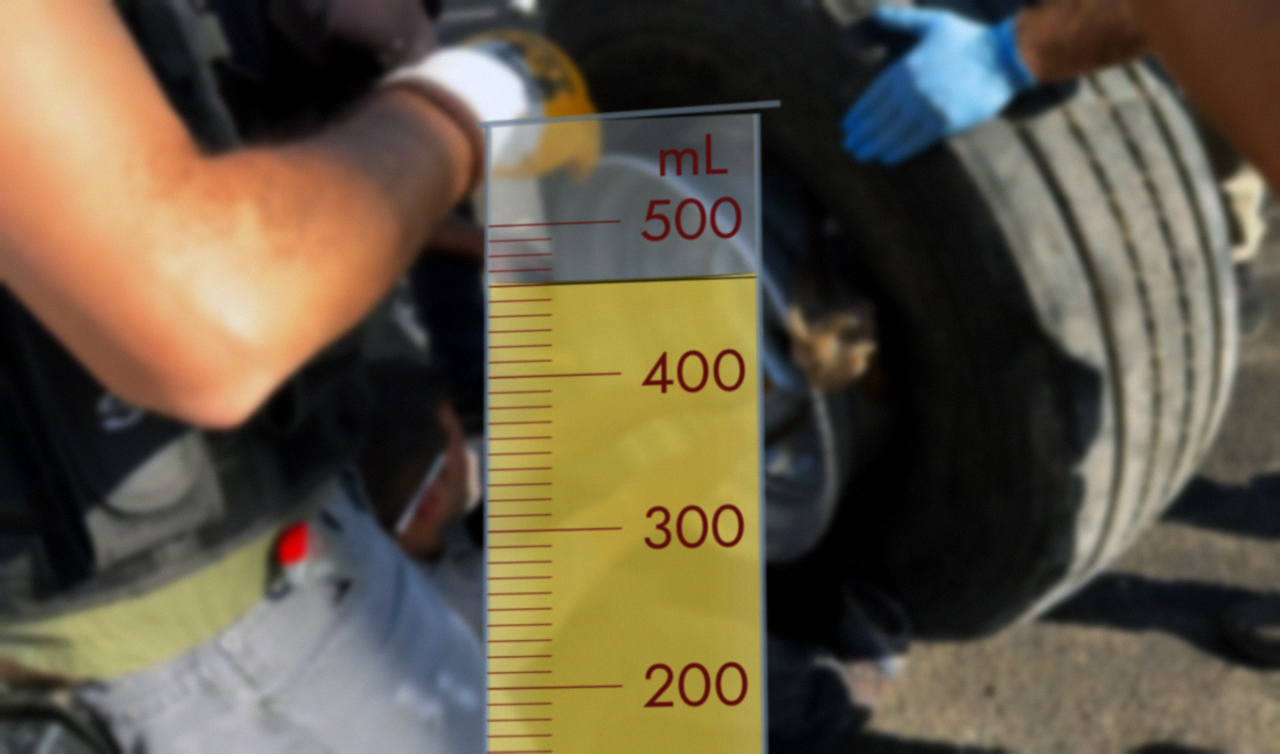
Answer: 460,mL
